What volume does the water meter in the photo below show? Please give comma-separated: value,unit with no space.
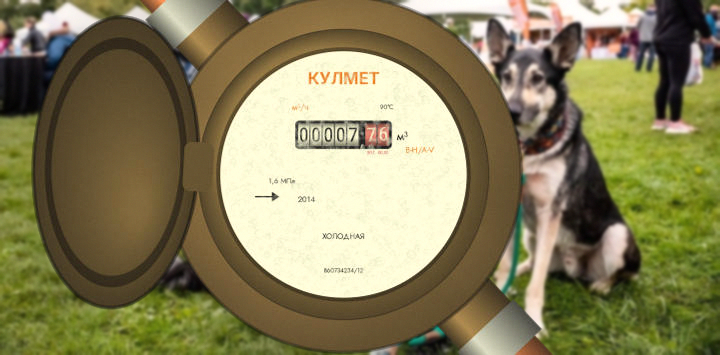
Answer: 7.76,m³
